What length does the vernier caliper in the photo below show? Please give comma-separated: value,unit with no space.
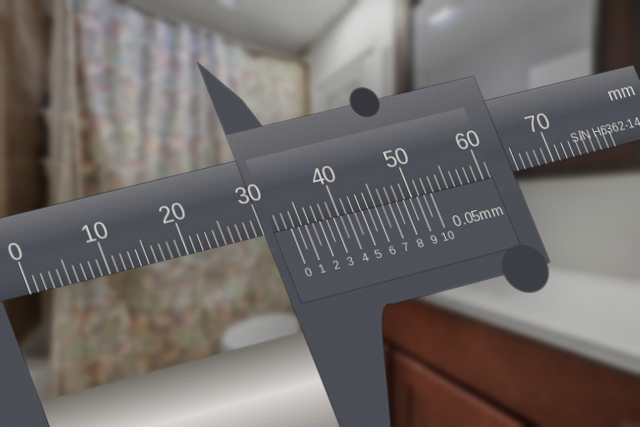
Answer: 33.6,mm
